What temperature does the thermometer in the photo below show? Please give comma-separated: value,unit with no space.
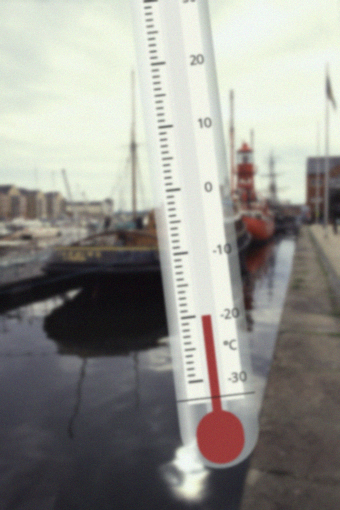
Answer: -20,°C
